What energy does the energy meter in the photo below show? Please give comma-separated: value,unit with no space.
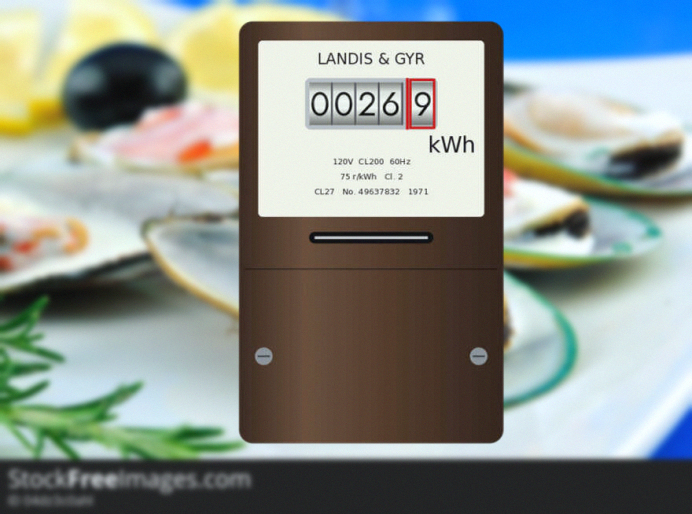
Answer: 26.9,kWh
